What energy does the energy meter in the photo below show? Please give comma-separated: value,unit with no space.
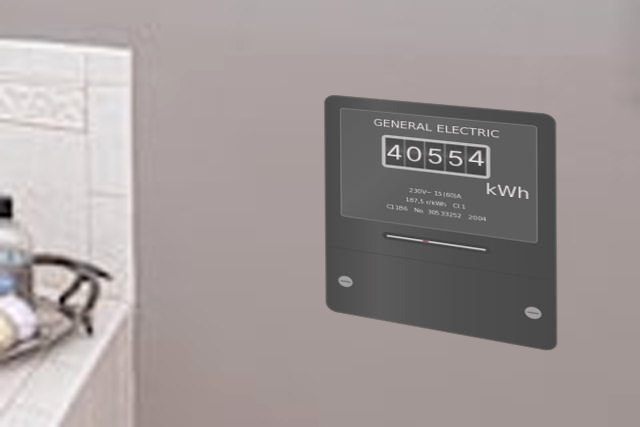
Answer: 40554,kWh
